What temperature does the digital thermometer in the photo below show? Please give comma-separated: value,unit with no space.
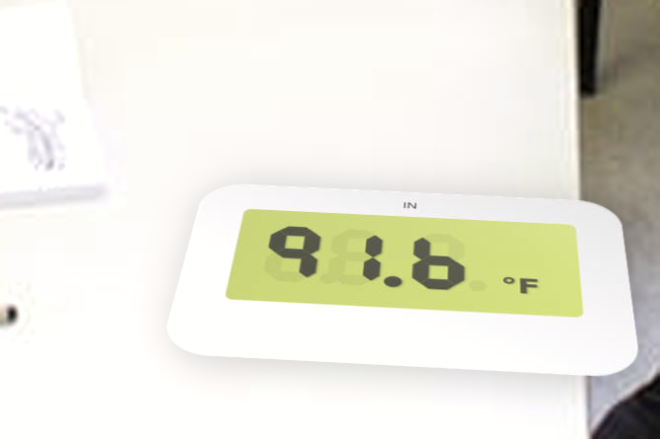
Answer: 91.6,°F
